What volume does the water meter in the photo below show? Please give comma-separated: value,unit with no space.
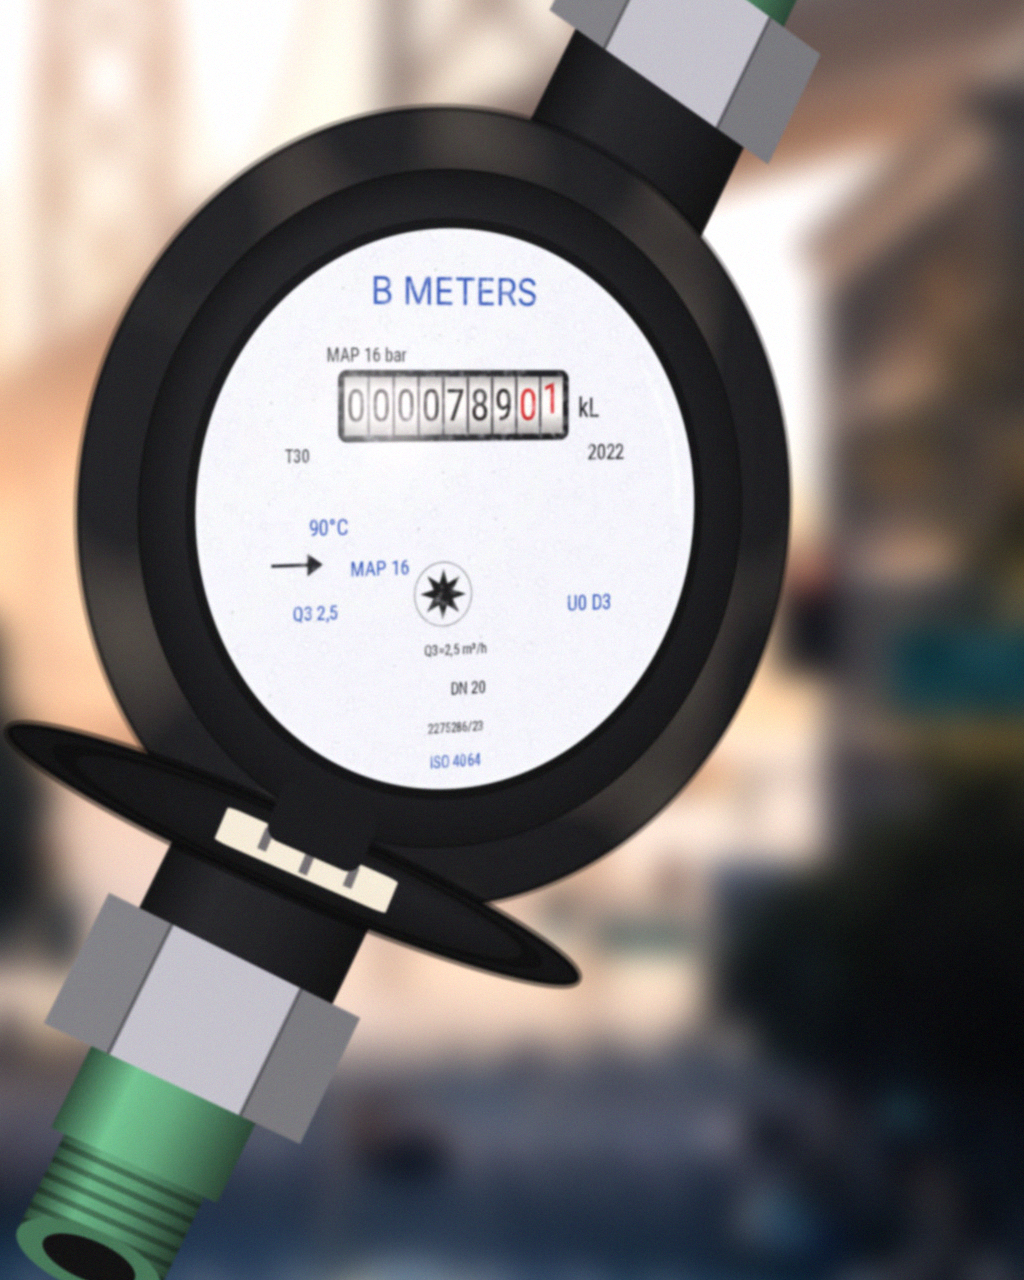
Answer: 789.01,kL
